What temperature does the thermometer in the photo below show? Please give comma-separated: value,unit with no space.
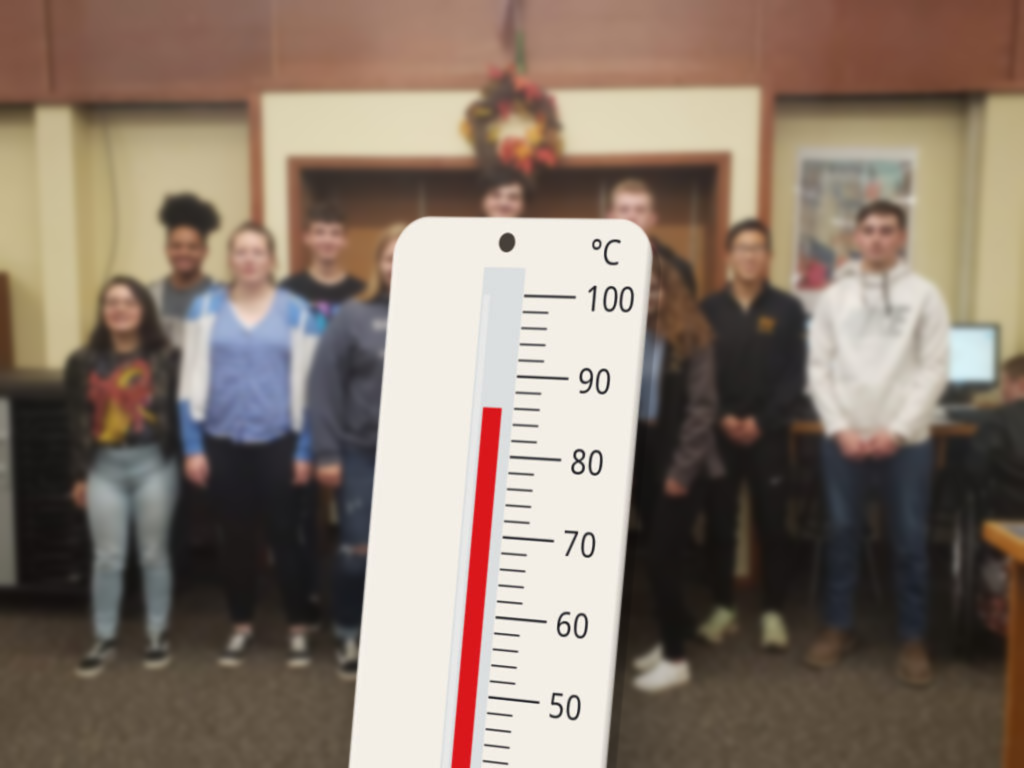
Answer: 86,°C
